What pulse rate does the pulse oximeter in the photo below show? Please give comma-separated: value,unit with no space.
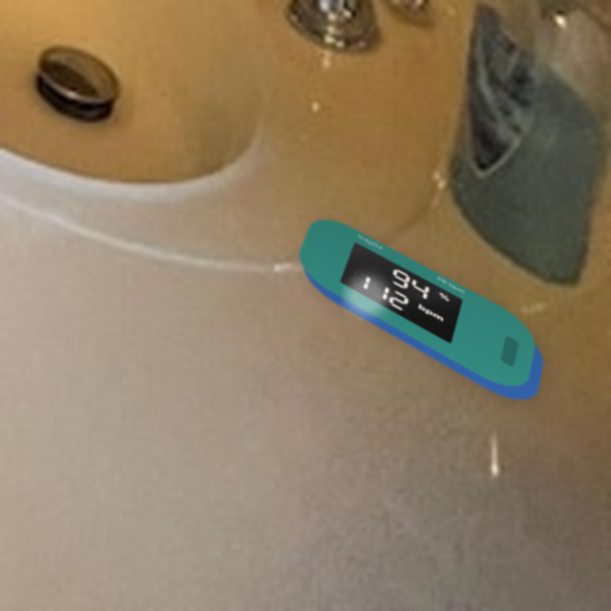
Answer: 112,bpm
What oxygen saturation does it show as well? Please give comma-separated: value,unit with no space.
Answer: 94,%
